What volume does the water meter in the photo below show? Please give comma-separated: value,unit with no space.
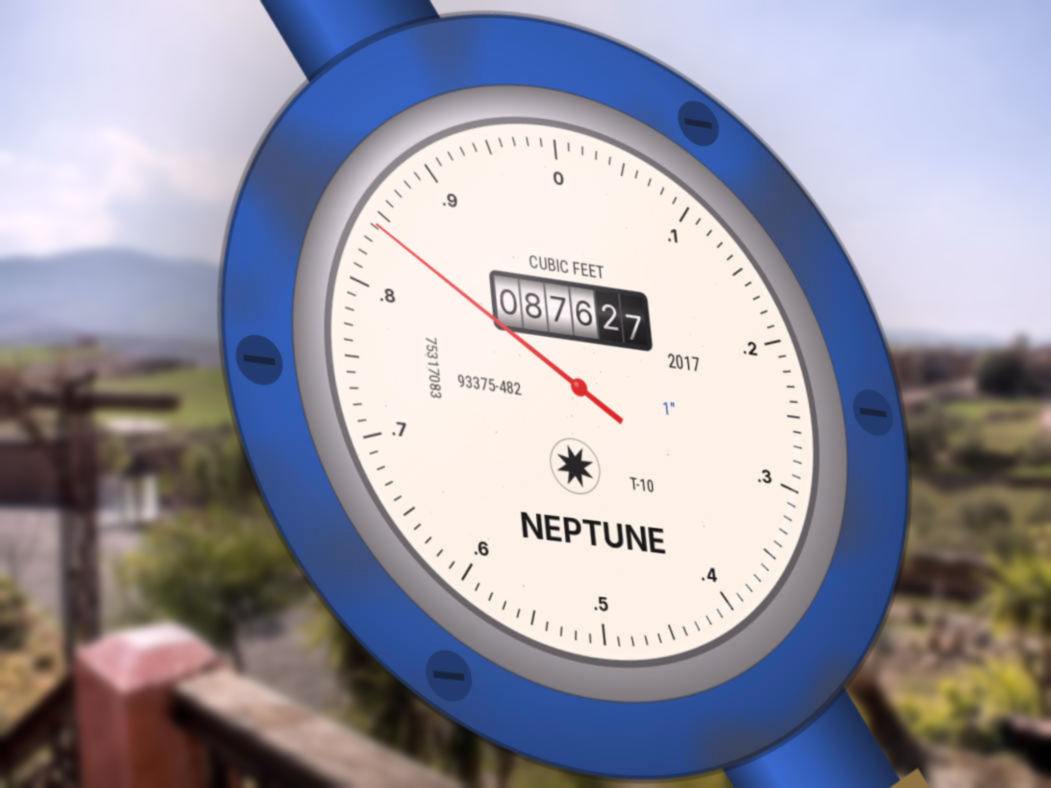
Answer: 87626.84,ft³
